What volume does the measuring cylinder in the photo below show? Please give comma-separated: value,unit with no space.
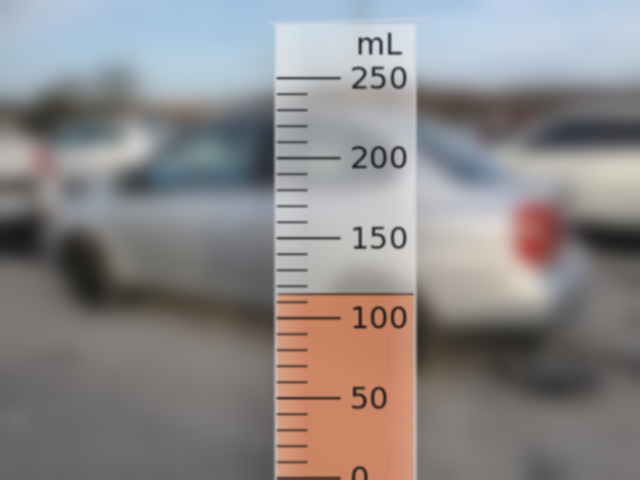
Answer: 115,mL
